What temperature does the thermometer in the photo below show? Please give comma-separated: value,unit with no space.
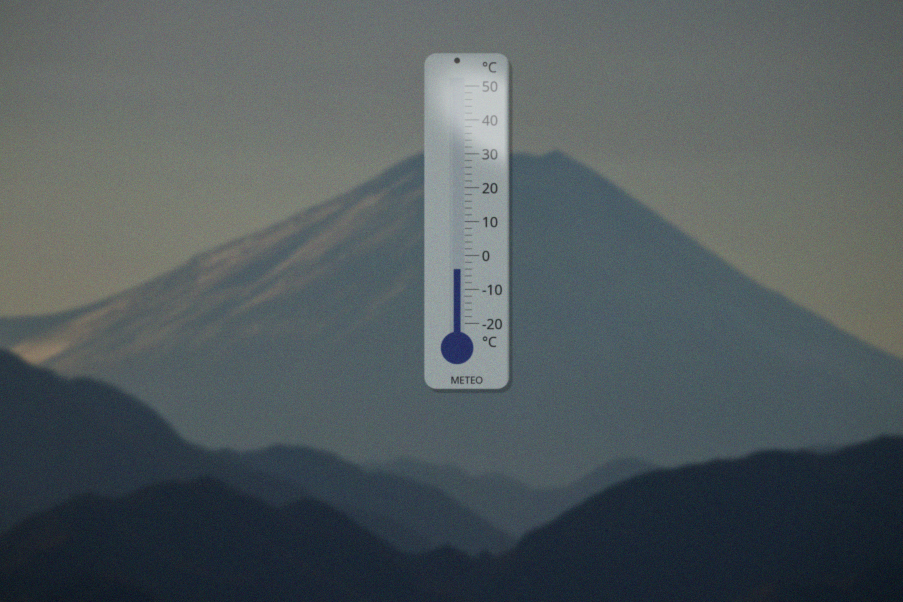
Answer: -4,°C
